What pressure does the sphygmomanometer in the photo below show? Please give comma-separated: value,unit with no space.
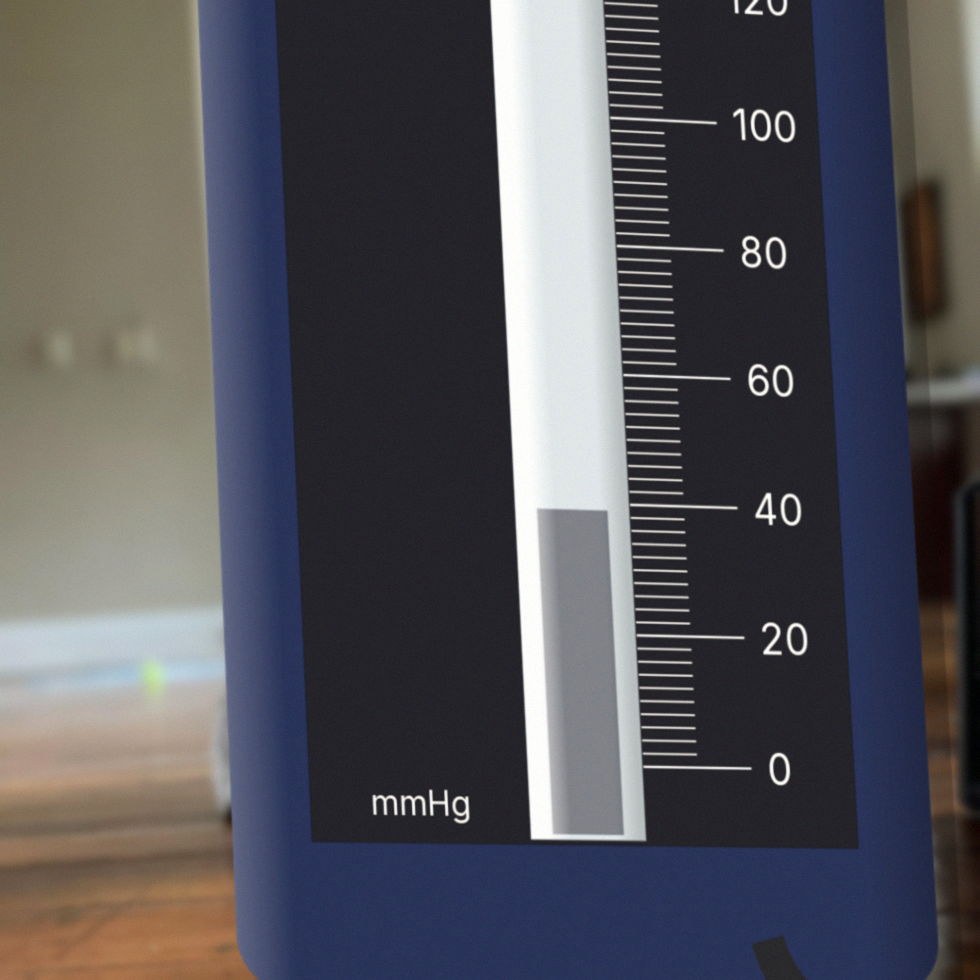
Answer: 39,mmHg
